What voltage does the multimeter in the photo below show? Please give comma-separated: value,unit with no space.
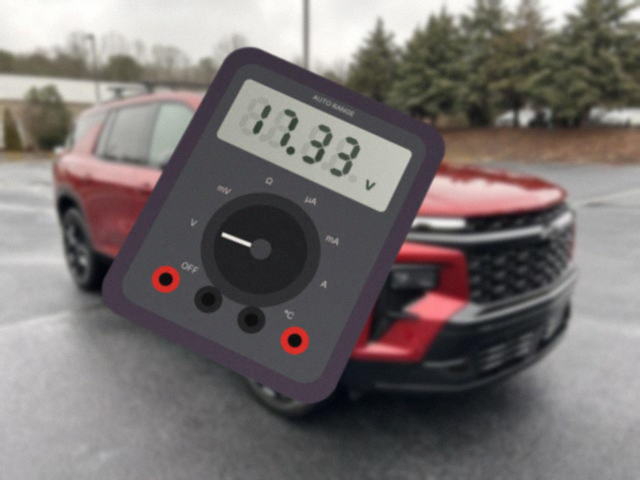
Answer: 17.33,V
